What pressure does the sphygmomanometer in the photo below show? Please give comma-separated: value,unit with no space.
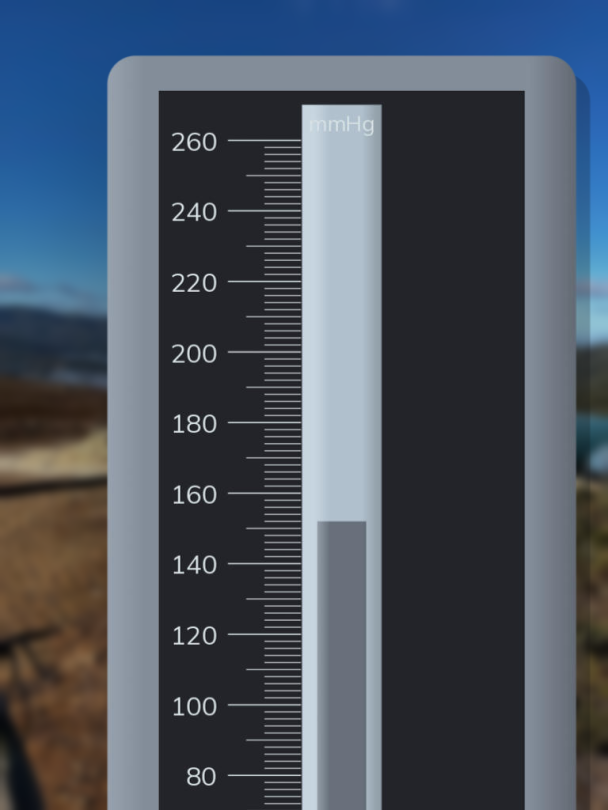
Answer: 152,mmHg
